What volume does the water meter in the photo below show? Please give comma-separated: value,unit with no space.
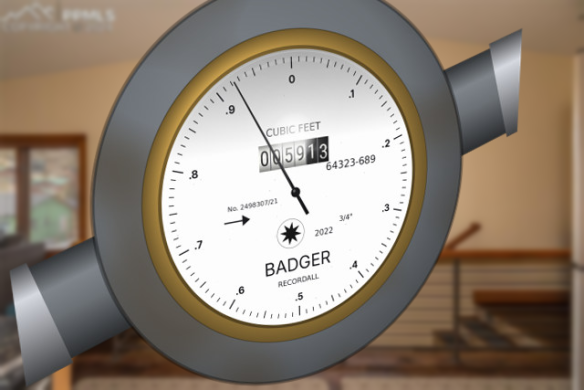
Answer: 5912.92,ft³
